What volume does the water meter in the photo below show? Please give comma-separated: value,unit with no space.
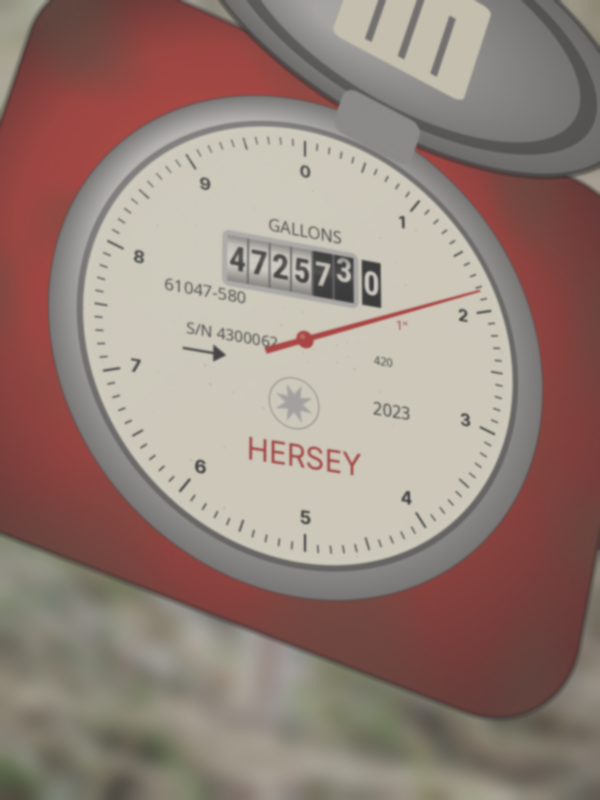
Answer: 4725731.8,gal
